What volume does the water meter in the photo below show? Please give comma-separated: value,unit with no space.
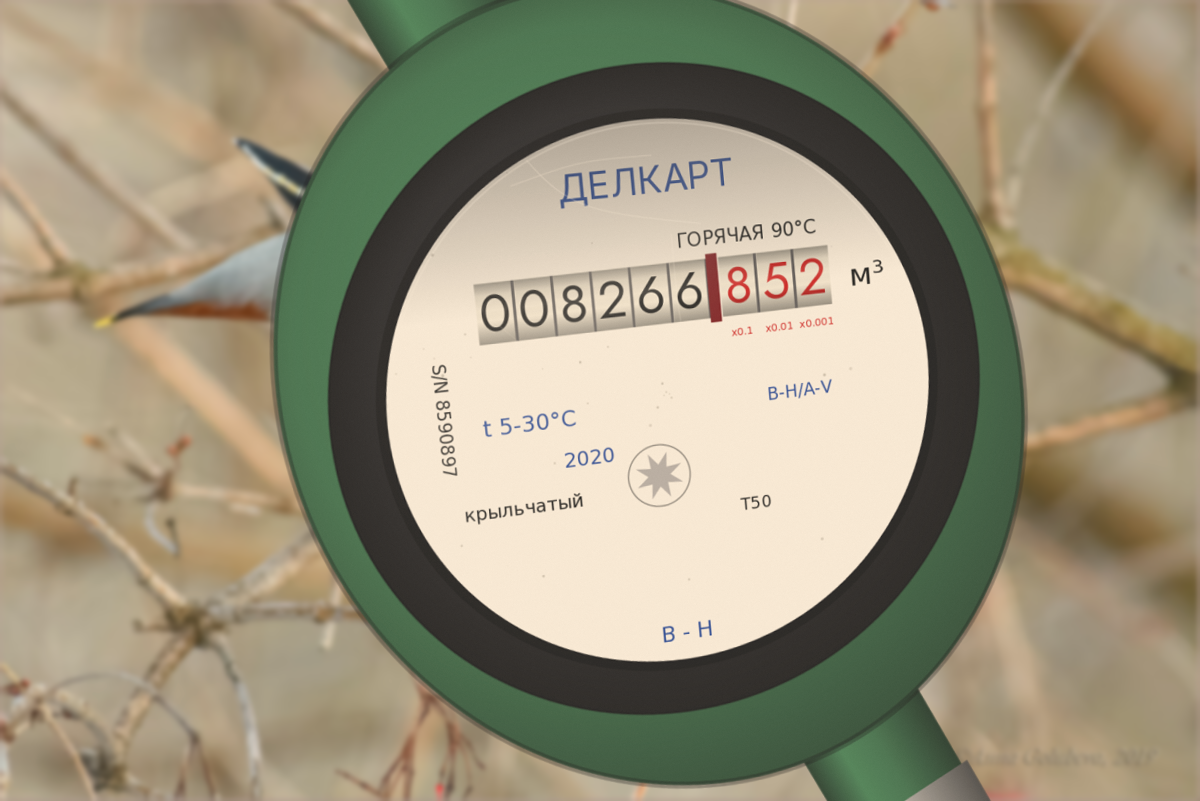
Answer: 8266.852,m³
